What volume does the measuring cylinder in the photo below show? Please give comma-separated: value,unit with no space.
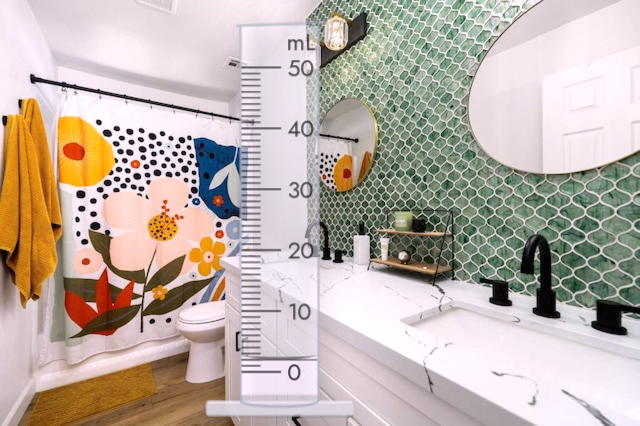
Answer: 2,mL
